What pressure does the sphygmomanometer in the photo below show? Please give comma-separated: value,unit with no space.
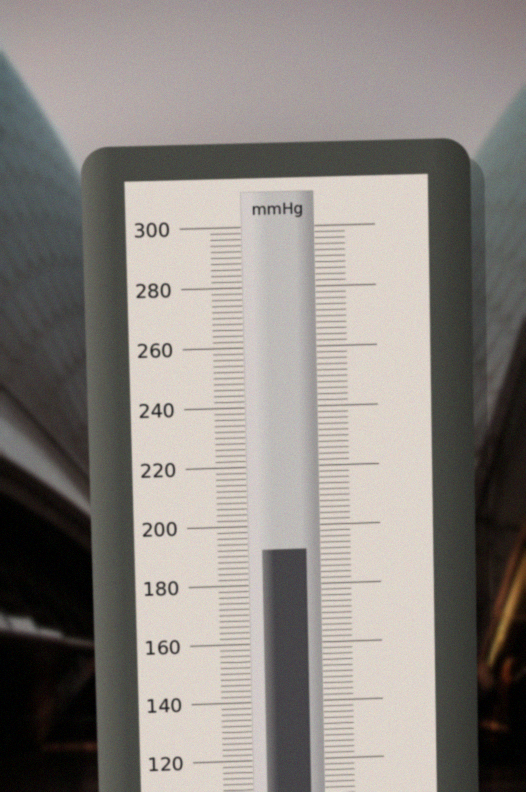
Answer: 192,mmHg
